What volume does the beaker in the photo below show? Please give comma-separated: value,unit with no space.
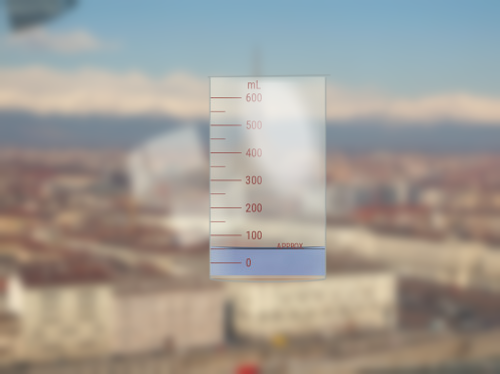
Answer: 50,mL
